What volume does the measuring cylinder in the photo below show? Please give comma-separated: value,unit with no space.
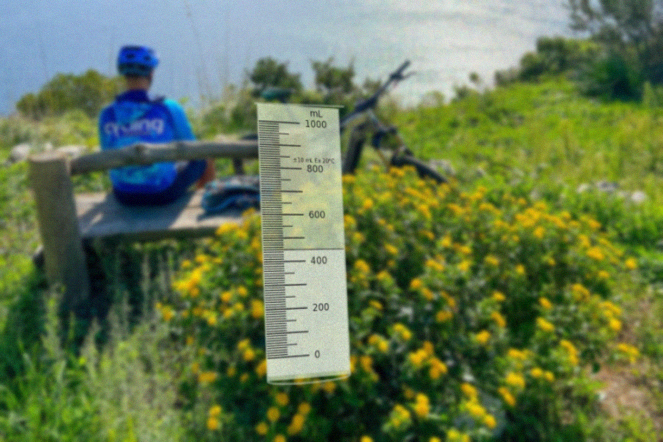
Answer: 450,mL
